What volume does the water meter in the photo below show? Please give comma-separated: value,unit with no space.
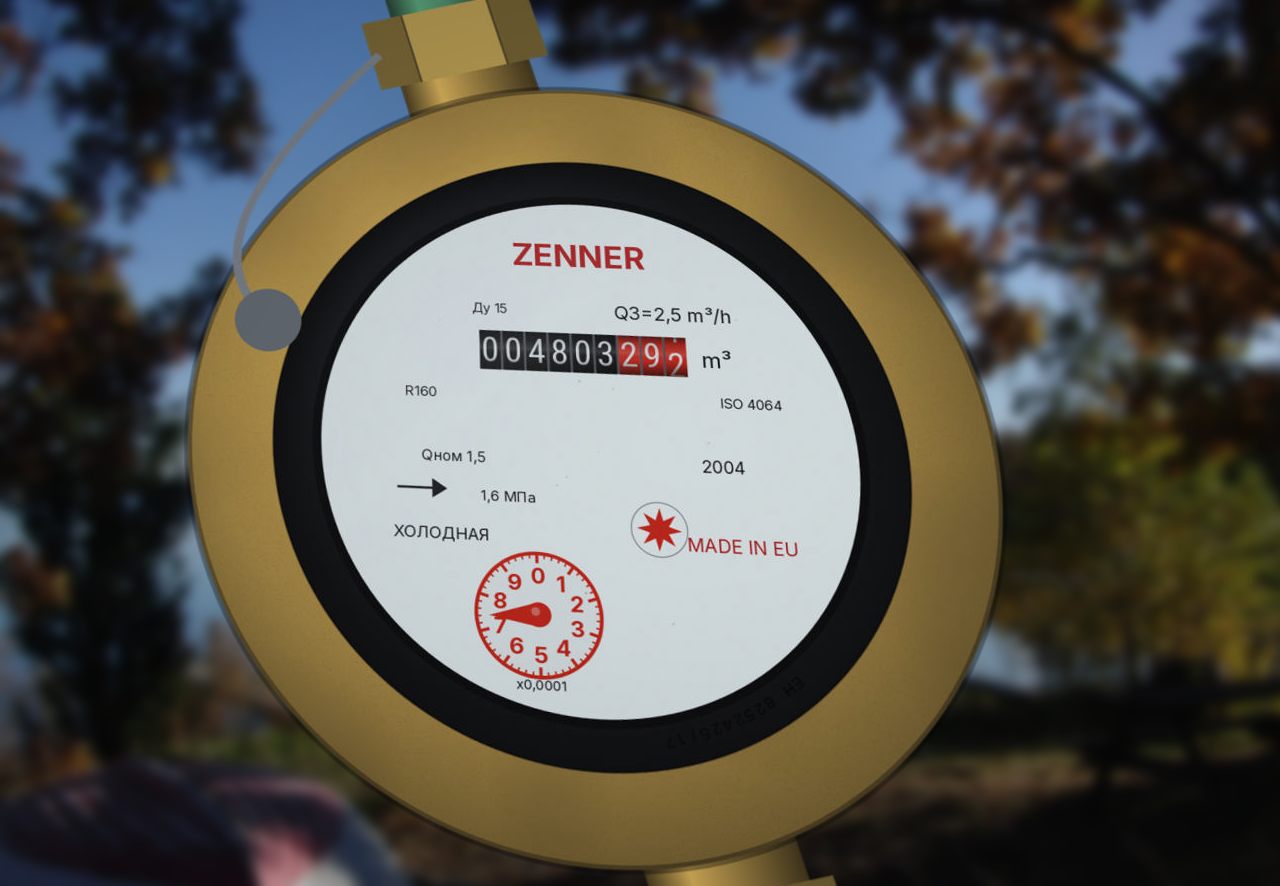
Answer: 4803.2917,m³
